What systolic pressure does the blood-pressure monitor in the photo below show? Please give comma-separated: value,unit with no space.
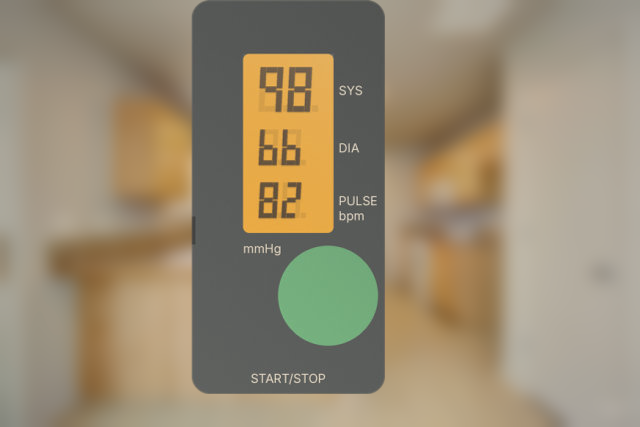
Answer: 98,mmHg
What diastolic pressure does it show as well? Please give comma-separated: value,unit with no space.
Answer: 66,mmHg
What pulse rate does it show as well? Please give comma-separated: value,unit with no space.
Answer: 82,bpm
